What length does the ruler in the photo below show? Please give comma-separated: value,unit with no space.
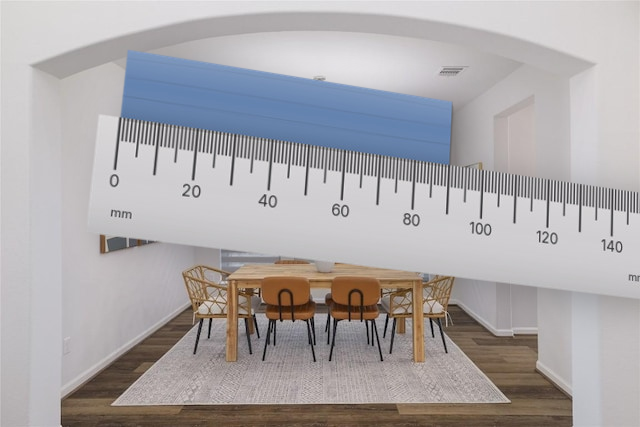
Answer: 90,mm
